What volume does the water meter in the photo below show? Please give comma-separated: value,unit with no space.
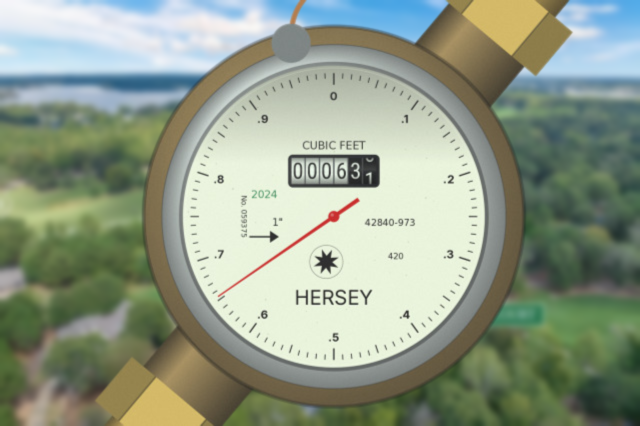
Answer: 630.65,ft³
